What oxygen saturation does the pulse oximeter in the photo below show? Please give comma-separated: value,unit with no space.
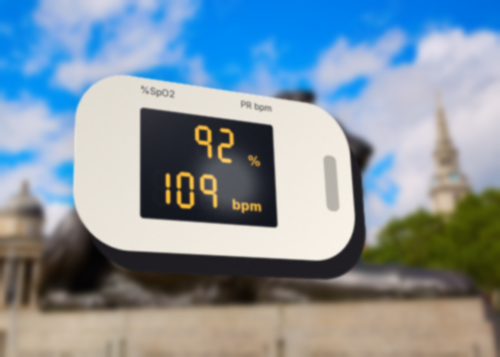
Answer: 92,%
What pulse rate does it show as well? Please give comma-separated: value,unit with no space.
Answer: 109,bpm
